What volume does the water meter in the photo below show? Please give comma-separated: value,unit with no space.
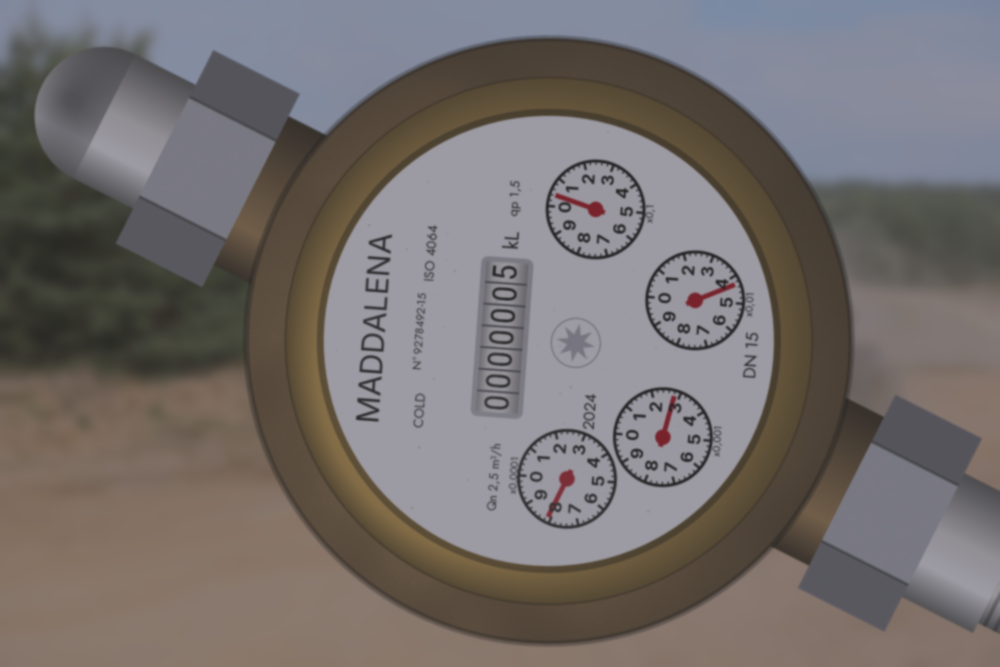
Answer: 5.0428,kL
